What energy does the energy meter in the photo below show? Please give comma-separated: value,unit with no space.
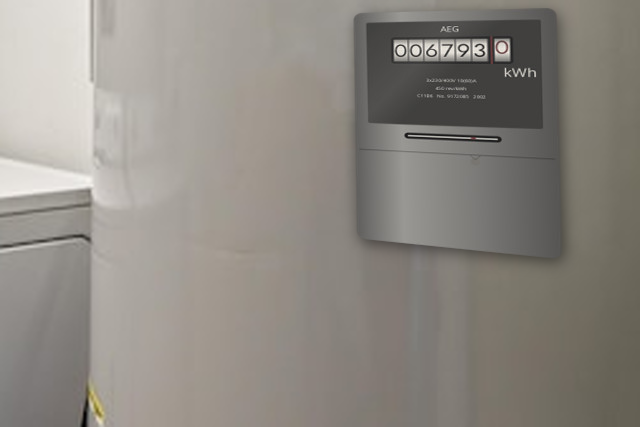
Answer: 6793.0,kWh
